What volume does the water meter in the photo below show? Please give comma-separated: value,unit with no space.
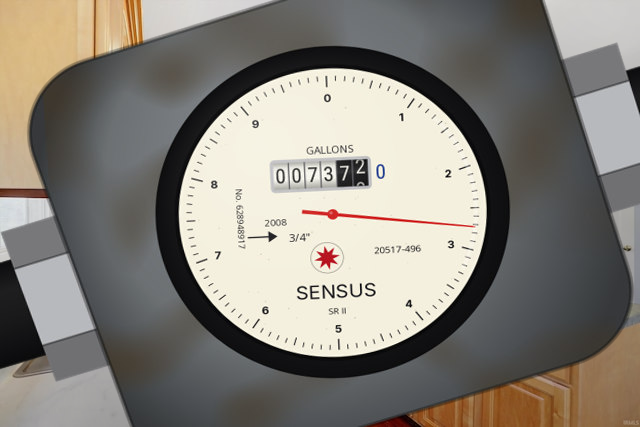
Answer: 73722.7,gal
